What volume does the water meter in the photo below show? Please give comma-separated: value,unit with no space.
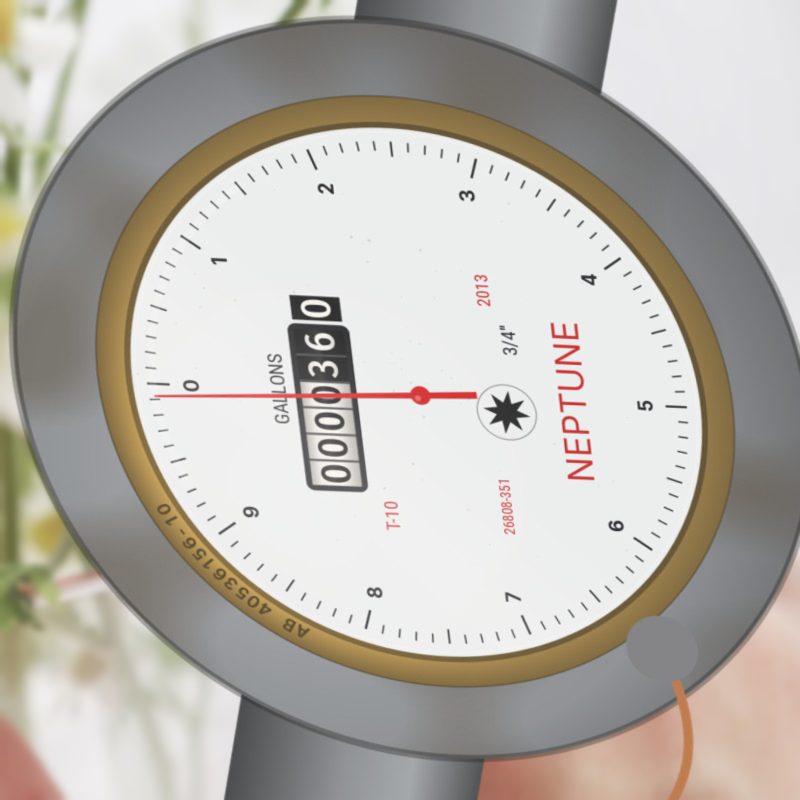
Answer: 359.9,gal
